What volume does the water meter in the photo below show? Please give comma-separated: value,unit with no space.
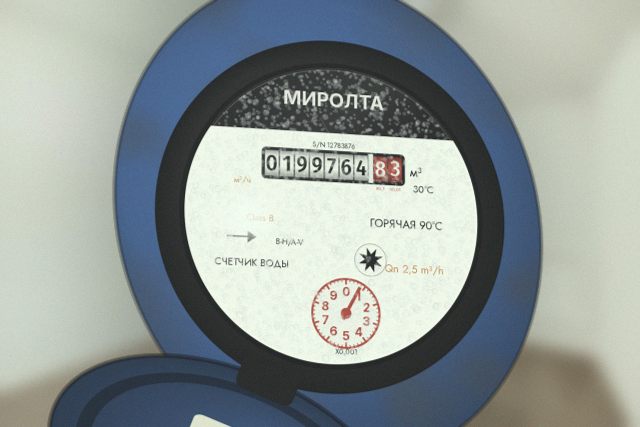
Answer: 199764.830,m³
